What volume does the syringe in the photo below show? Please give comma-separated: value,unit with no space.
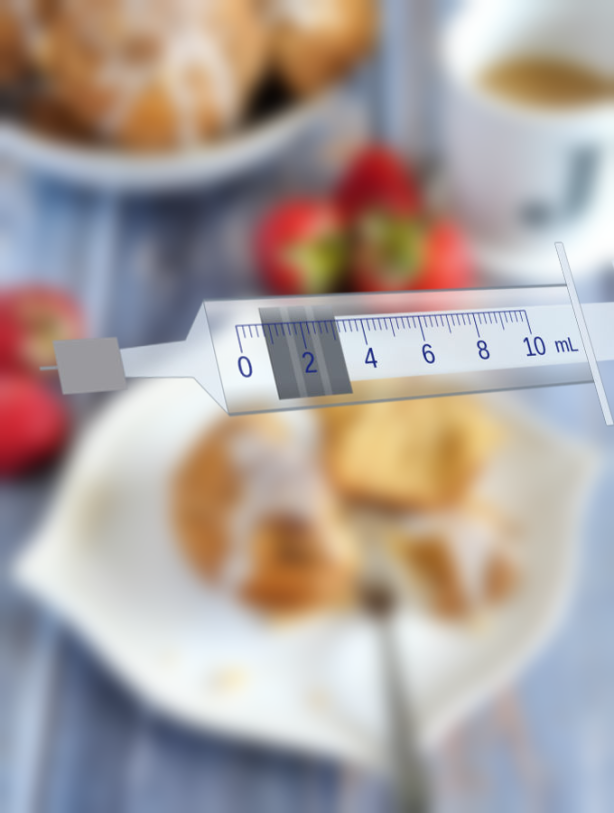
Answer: 0.8,mL
